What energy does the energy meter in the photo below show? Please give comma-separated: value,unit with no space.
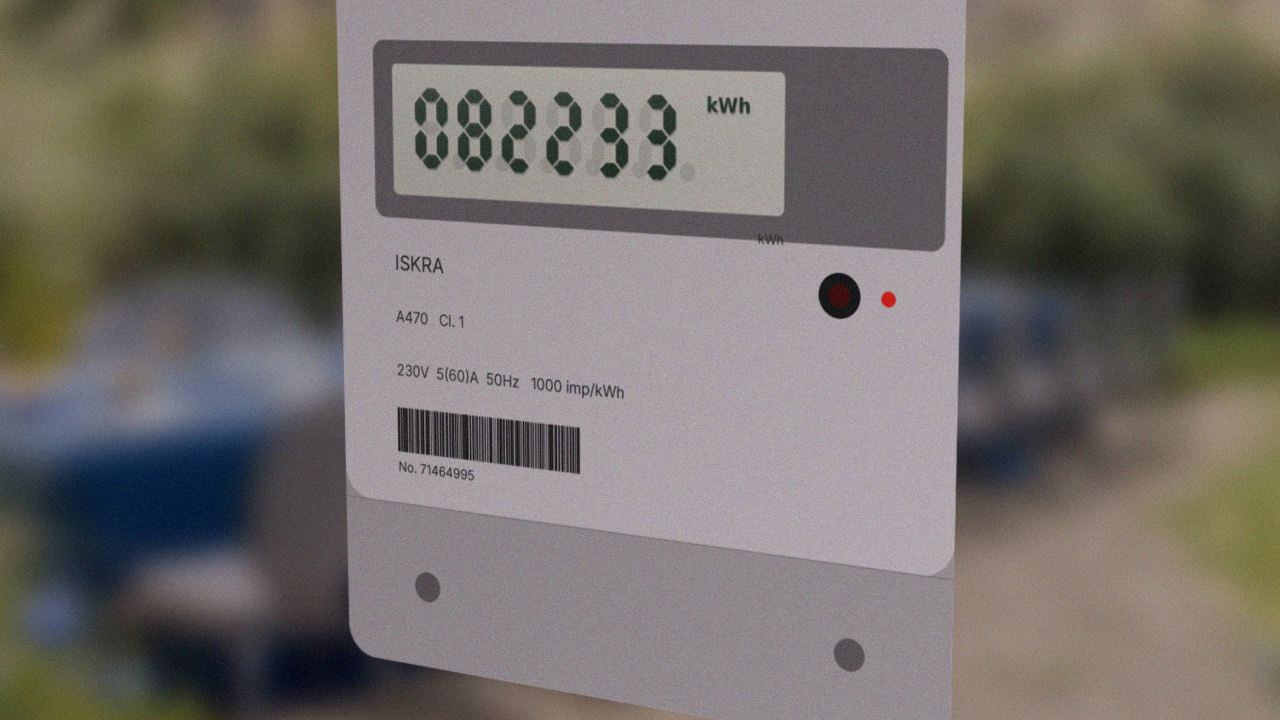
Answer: 82233,kWh
